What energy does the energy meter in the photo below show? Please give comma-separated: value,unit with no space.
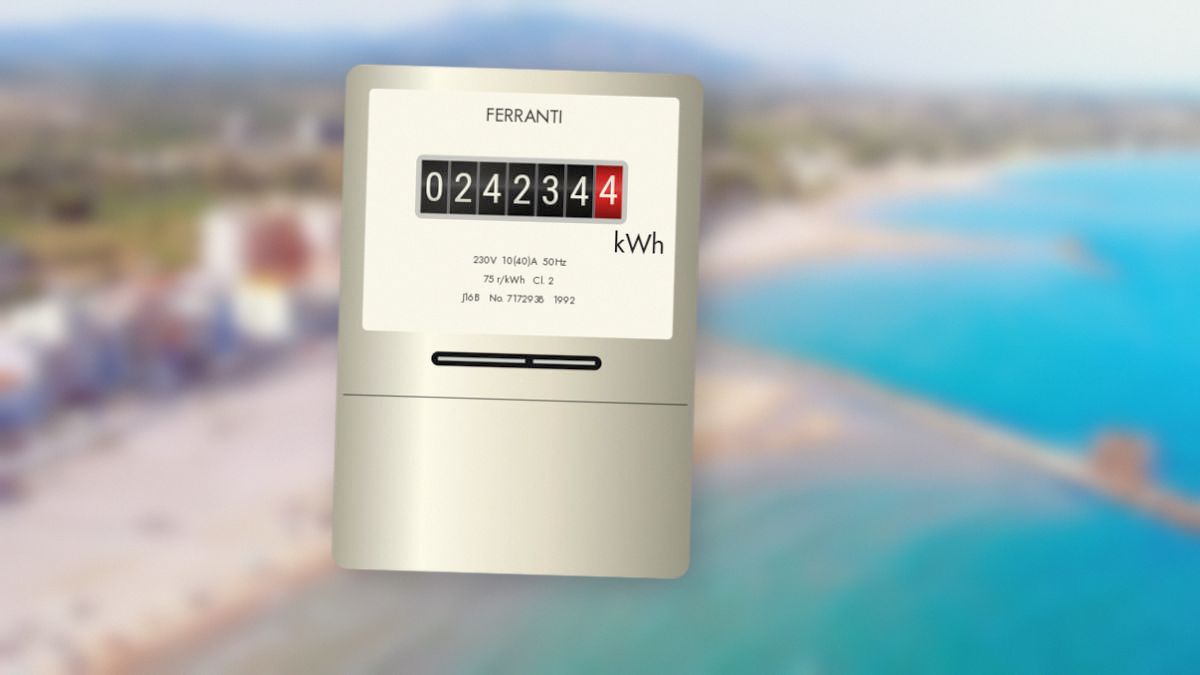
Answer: 24234.4,kWh
